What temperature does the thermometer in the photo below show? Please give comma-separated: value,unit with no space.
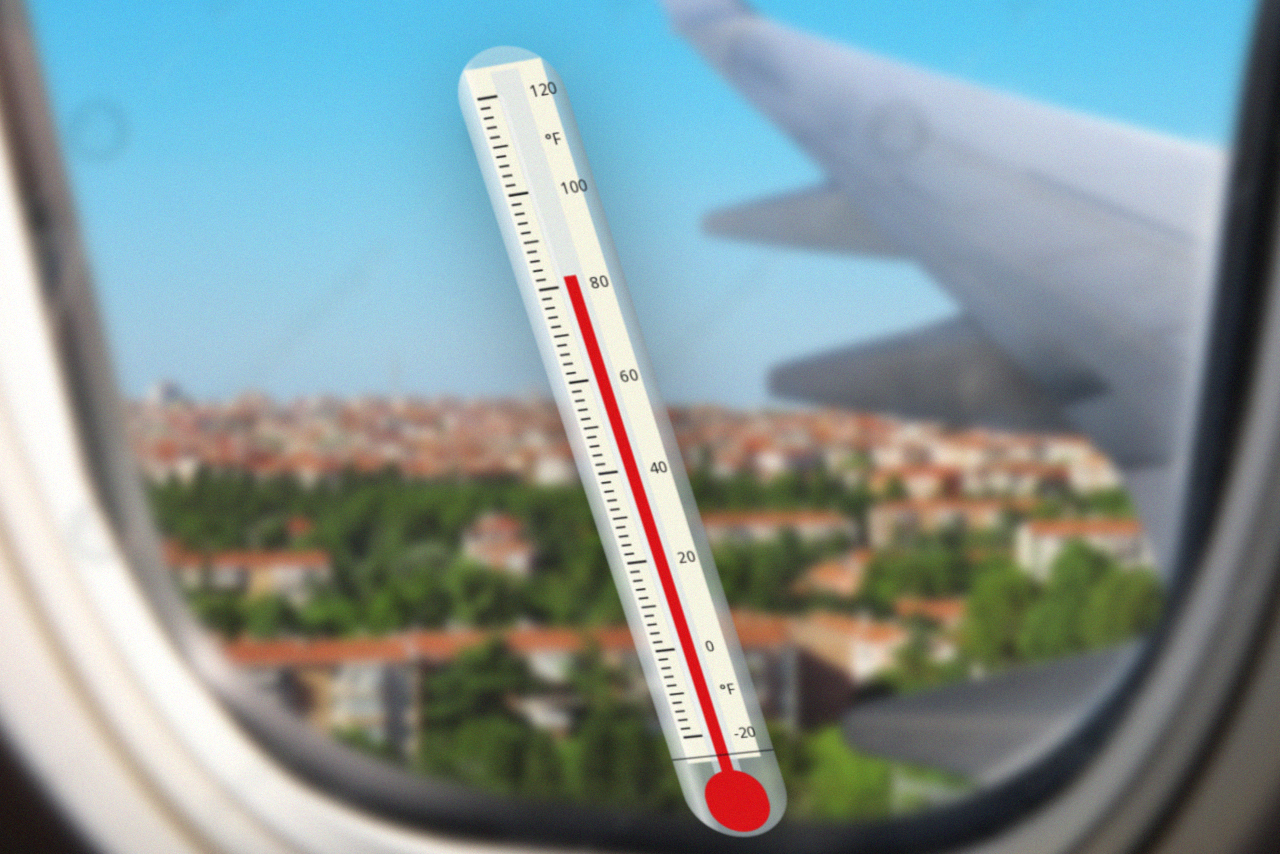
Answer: 82,°F
